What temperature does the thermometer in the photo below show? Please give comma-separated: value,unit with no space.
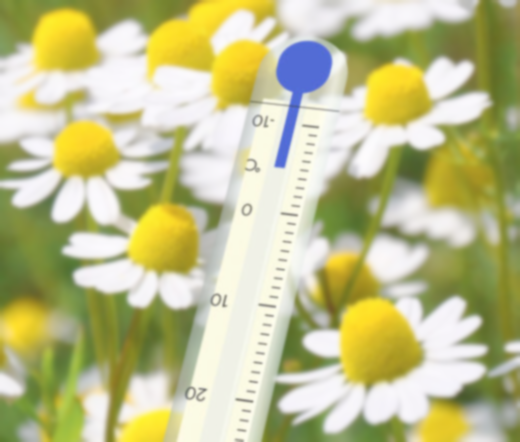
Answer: -5,°C
